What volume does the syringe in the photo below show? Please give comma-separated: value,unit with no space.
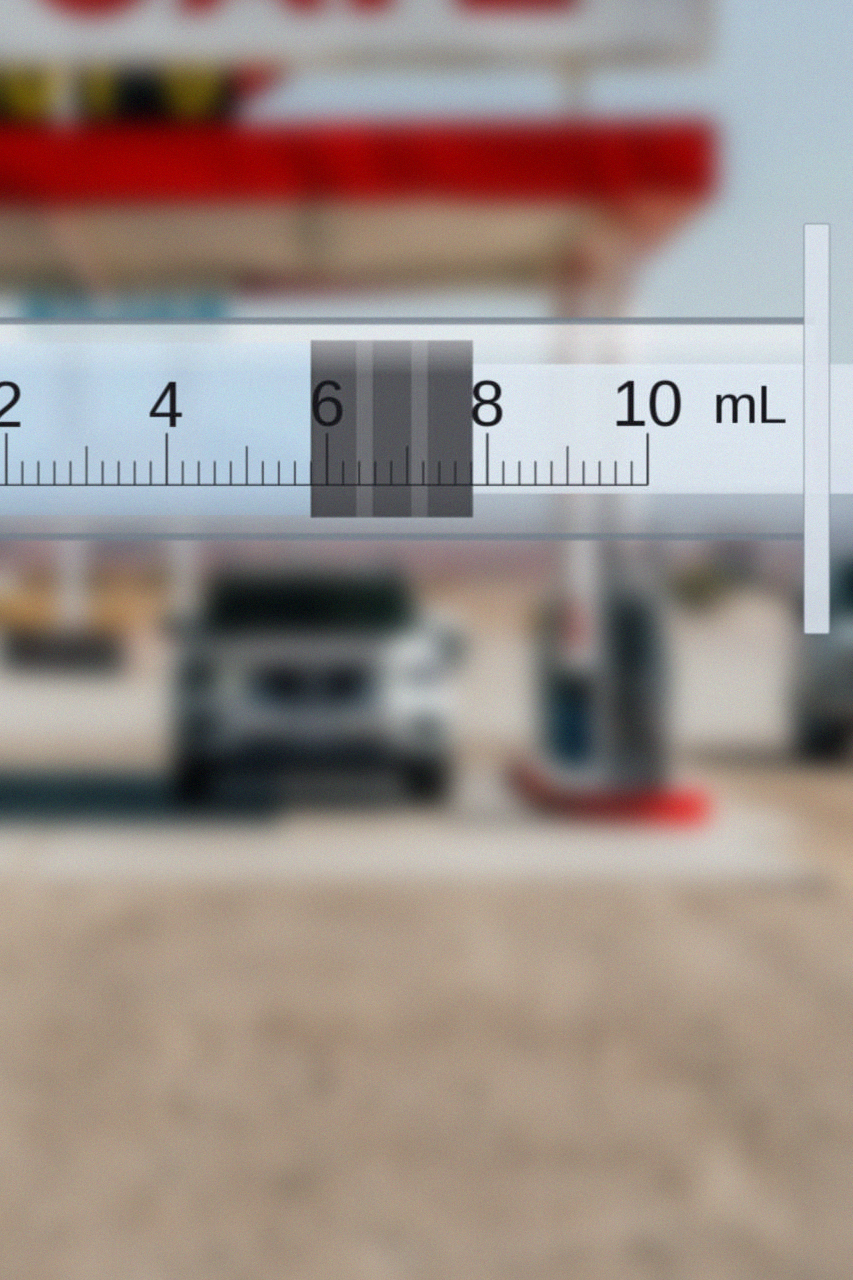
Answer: 5.8,mL
